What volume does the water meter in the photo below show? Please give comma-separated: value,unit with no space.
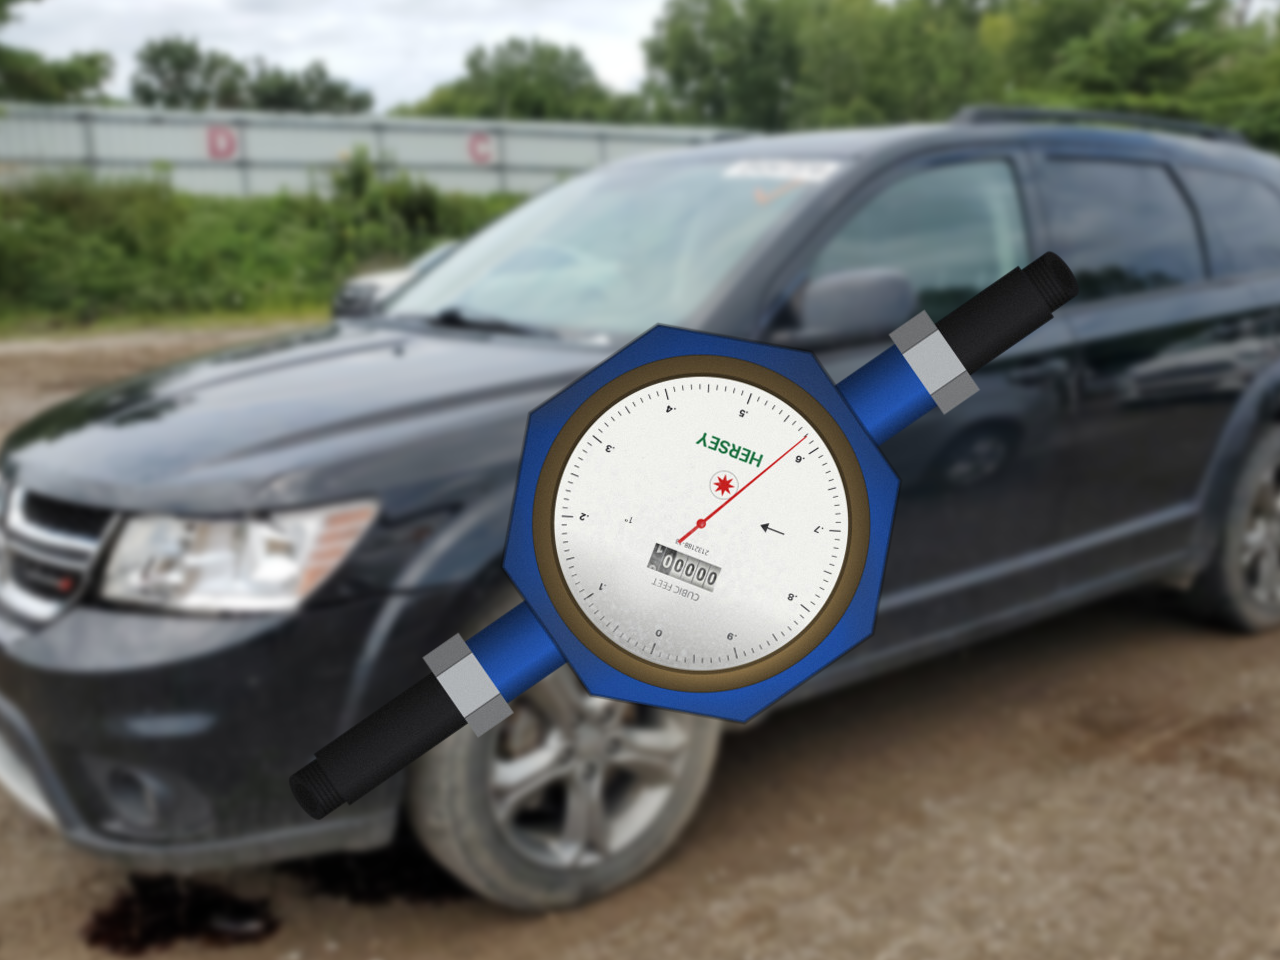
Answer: 0.58,ft³
